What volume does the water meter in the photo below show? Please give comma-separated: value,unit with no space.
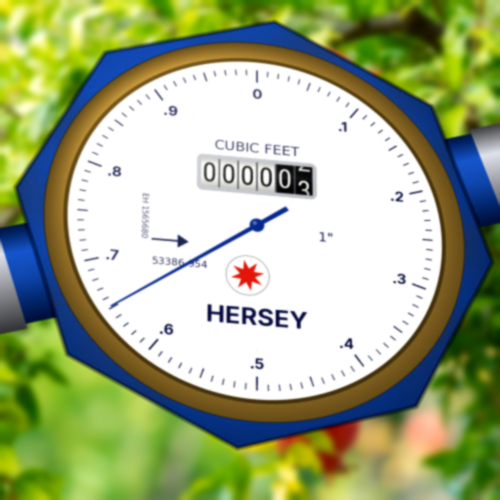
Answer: 2.65,ft³
